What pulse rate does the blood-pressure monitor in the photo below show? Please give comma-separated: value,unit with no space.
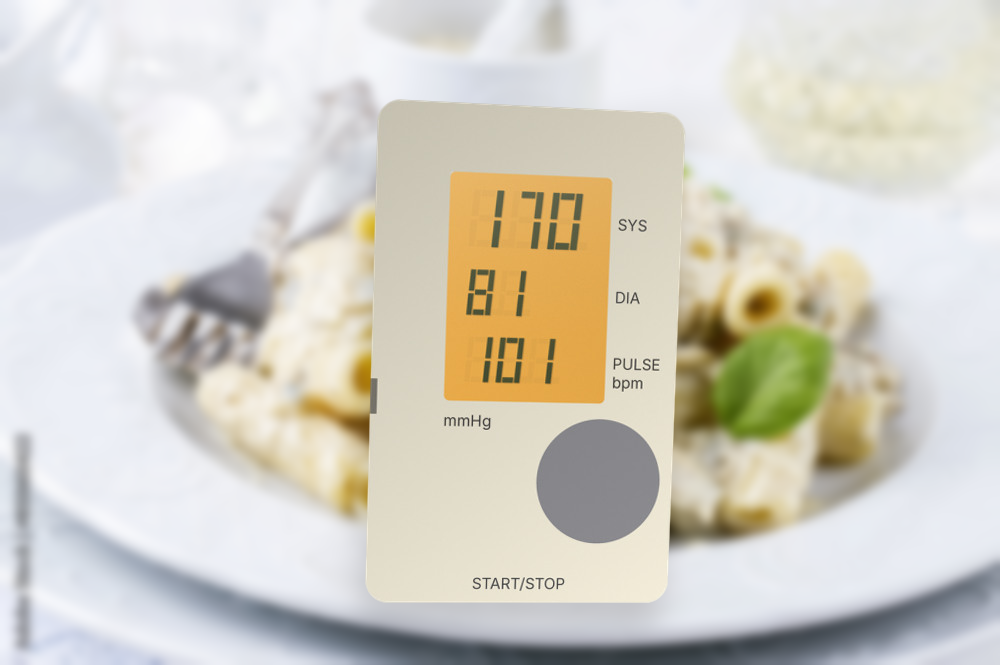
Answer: 101,bpm
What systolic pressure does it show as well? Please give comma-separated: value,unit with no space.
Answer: 170,mmHg
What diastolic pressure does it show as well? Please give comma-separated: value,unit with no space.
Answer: 81,mmHg
